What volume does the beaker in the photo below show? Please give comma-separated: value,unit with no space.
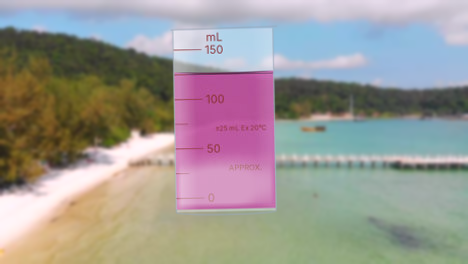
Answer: 125,mL
